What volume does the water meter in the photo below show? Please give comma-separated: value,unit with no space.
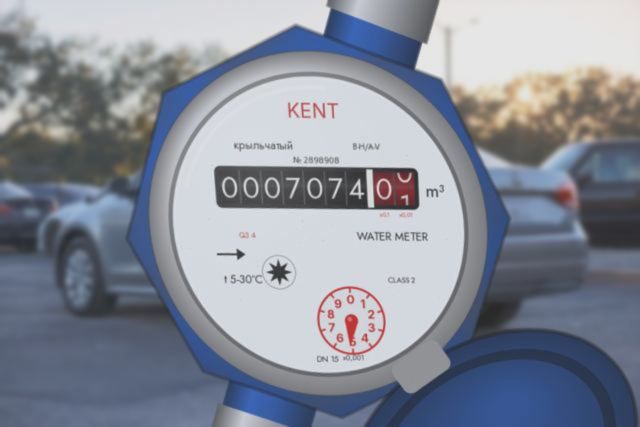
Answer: 7074.005,m³
